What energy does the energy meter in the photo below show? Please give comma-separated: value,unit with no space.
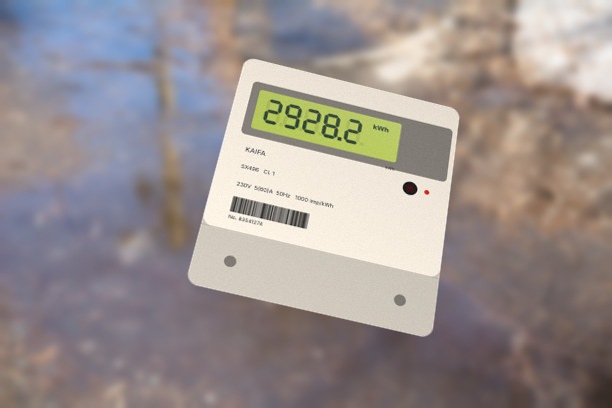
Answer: 2928.2,kWh
